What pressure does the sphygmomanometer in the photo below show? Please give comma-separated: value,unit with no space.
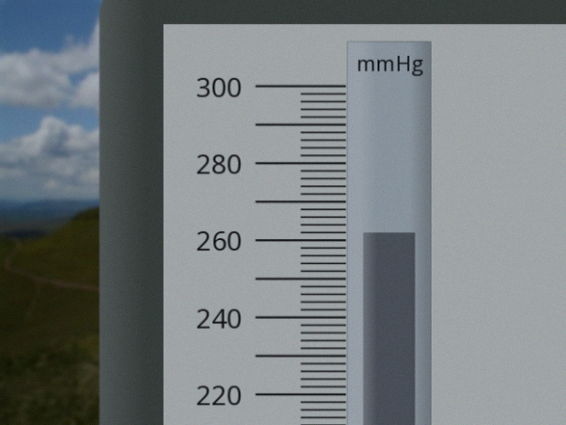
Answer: 262,mmHg
